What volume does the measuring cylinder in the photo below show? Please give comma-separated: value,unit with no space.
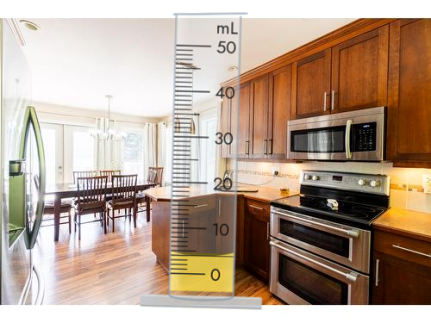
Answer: 4,mL
